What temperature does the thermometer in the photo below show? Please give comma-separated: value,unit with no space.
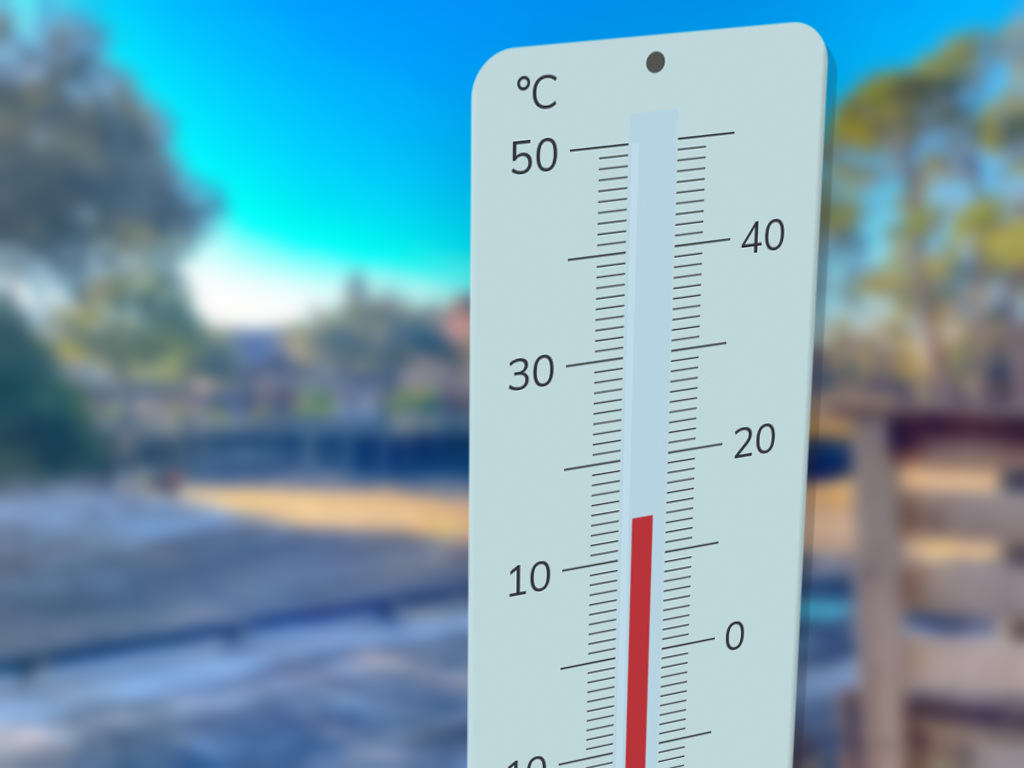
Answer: 14,°C
